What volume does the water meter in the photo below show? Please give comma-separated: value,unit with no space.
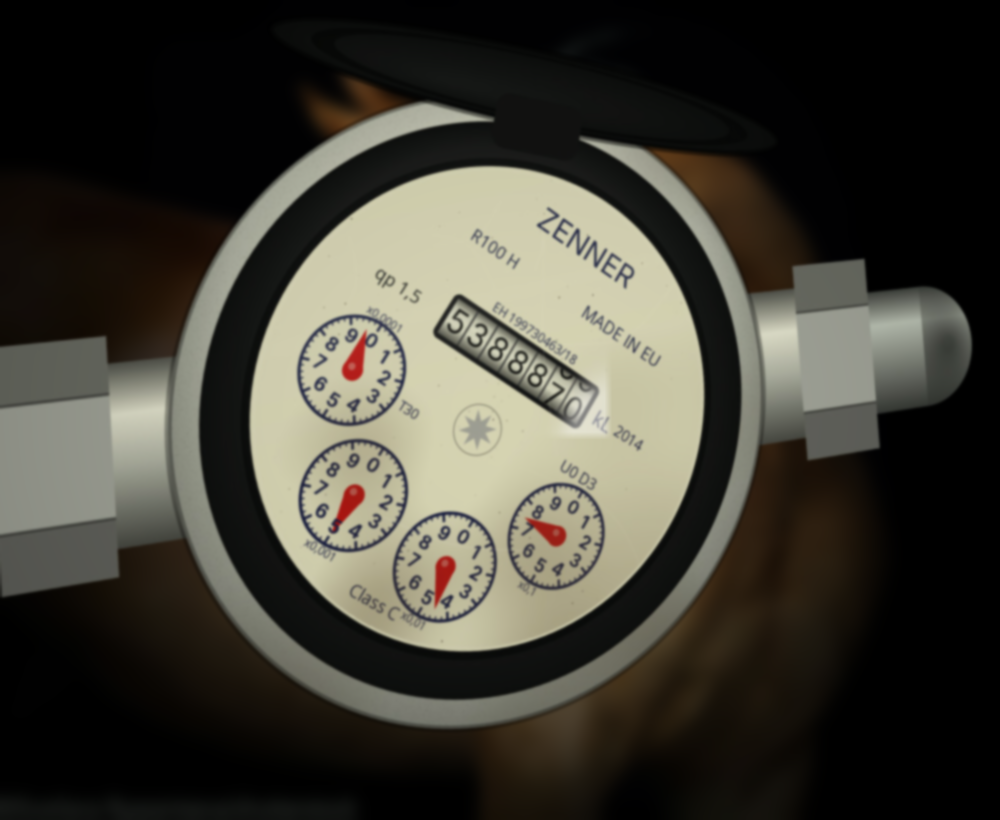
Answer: 5388869.7449,kL
